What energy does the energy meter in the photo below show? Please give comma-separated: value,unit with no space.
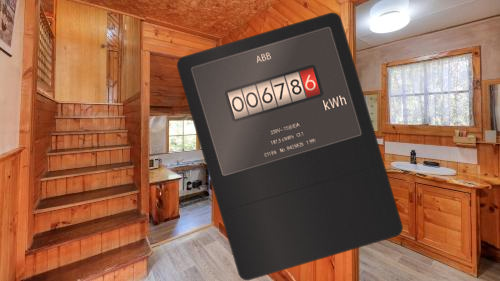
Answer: 678.6,kWh
